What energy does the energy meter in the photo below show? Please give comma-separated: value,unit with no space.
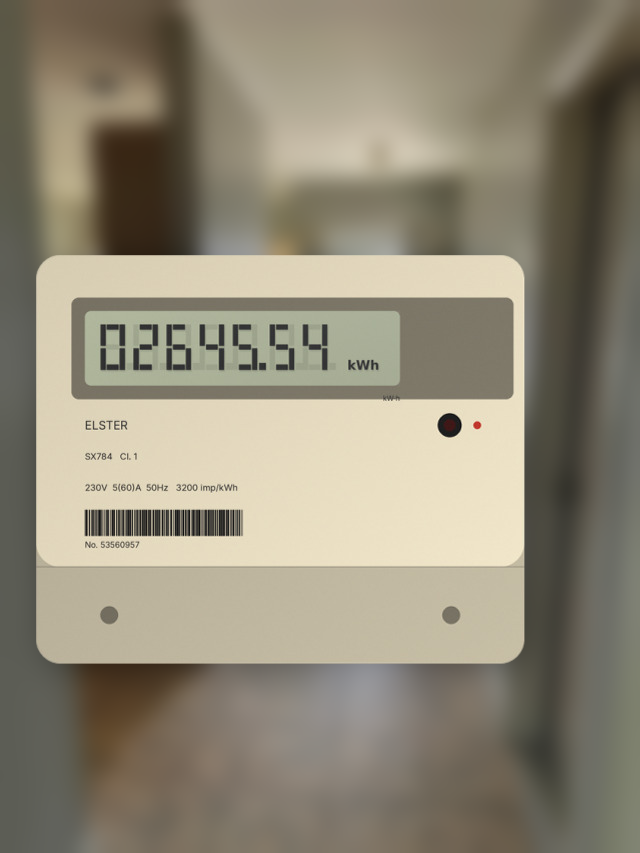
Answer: 2645.54,kWh
